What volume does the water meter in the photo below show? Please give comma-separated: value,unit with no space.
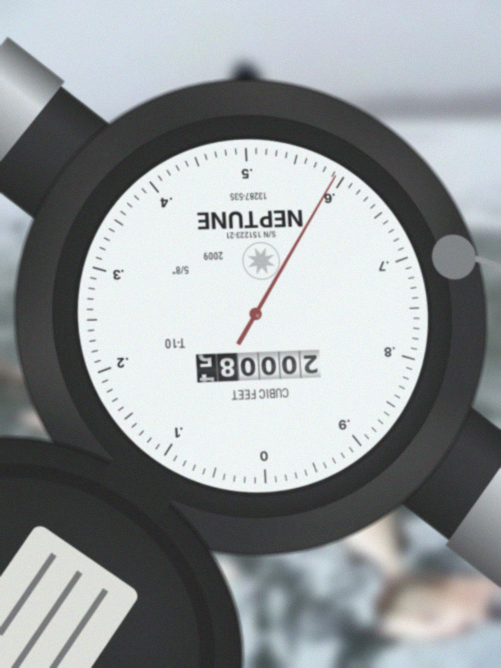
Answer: 200084.59,ft³
